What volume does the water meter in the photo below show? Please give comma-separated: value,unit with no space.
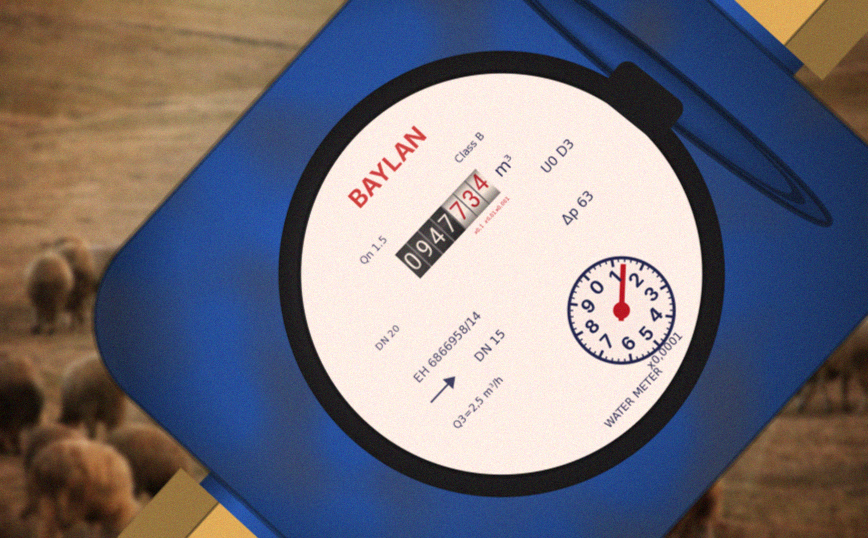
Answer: 947.7341,m³
